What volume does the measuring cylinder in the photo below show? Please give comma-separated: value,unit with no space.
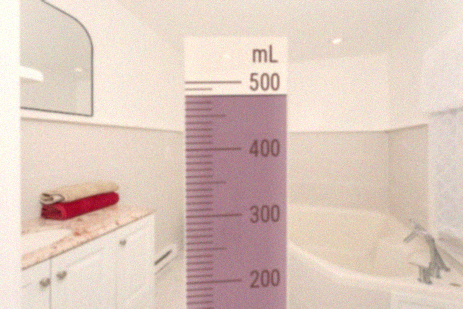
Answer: 480,mL
